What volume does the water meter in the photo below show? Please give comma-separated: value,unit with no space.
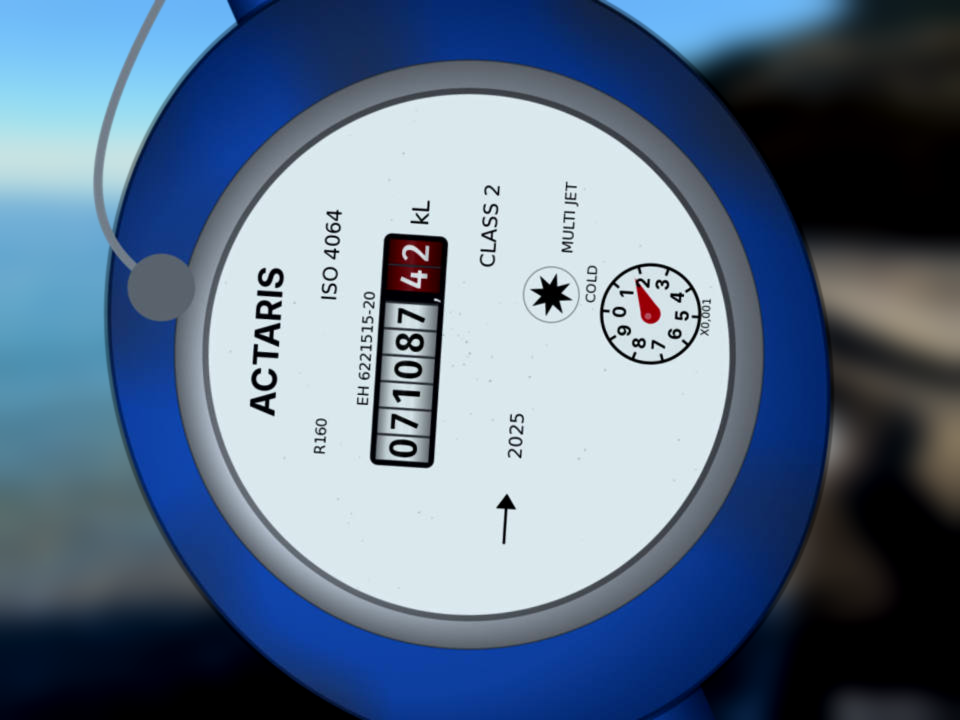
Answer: 71087.421,kL
